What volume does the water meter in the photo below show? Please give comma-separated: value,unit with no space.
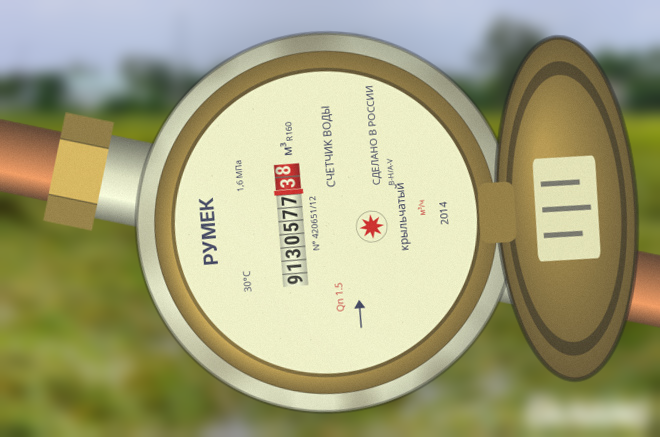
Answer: 9130577.38,m³
